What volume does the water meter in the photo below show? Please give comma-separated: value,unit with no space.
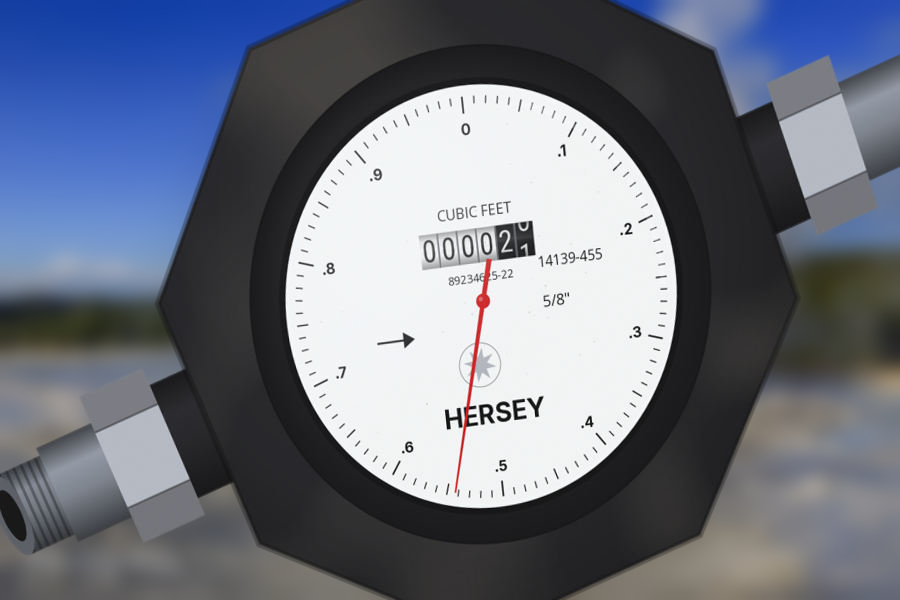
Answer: 20.54,ft³
